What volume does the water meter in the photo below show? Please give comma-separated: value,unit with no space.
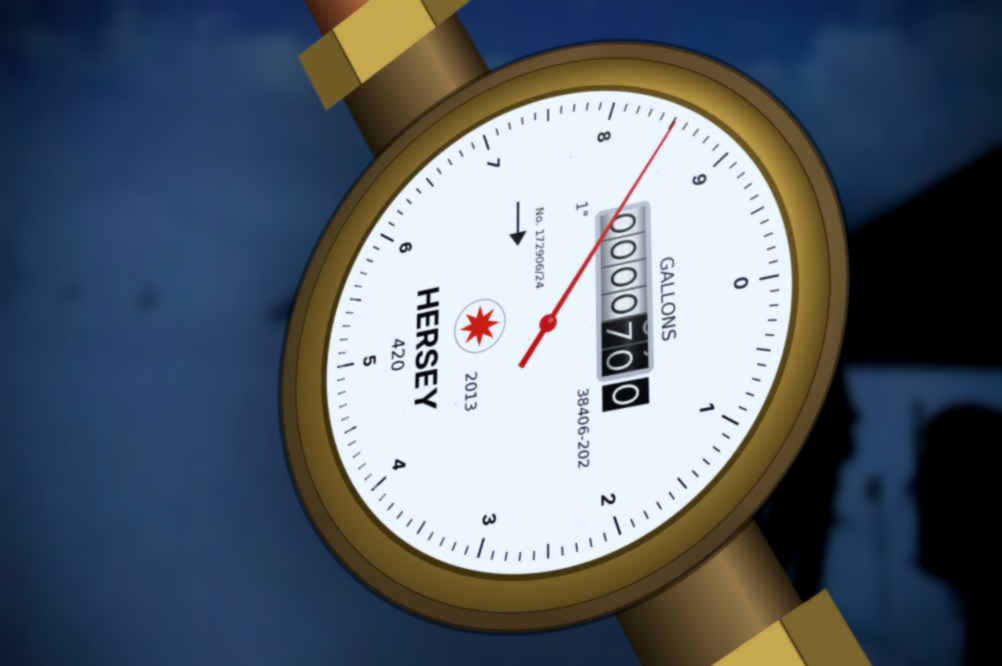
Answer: 698.5,gal
